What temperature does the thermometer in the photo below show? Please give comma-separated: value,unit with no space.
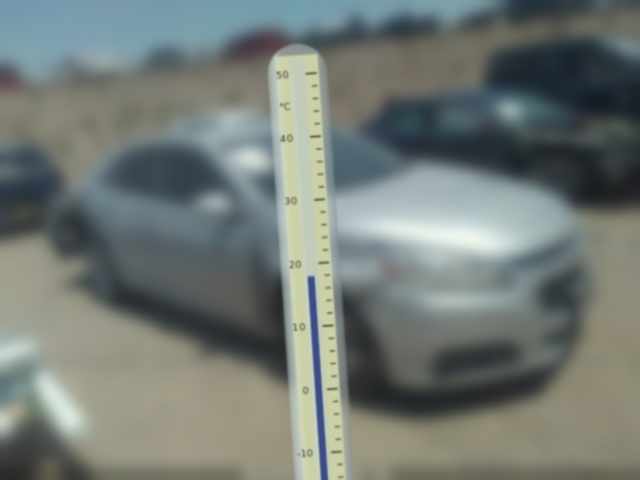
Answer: 18,°C
